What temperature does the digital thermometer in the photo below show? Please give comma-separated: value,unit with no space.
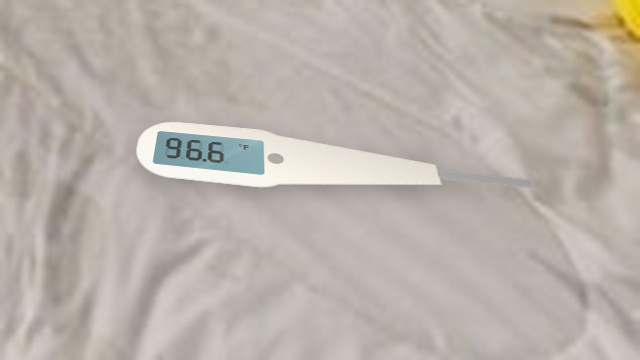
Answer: 96.6,°F
